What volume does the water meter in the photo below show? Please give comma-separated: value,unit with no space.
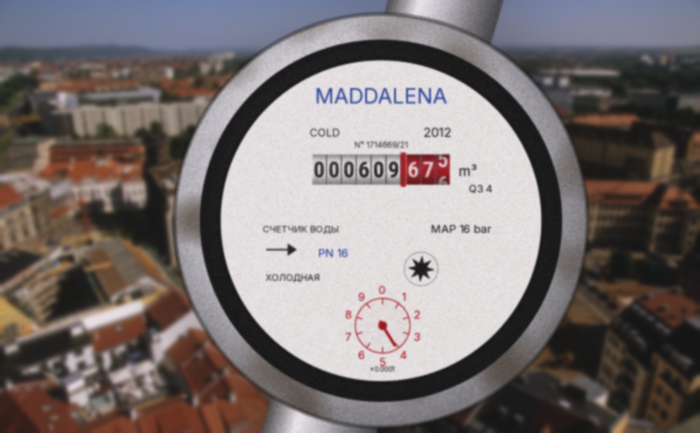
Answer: 609.6754,m³
